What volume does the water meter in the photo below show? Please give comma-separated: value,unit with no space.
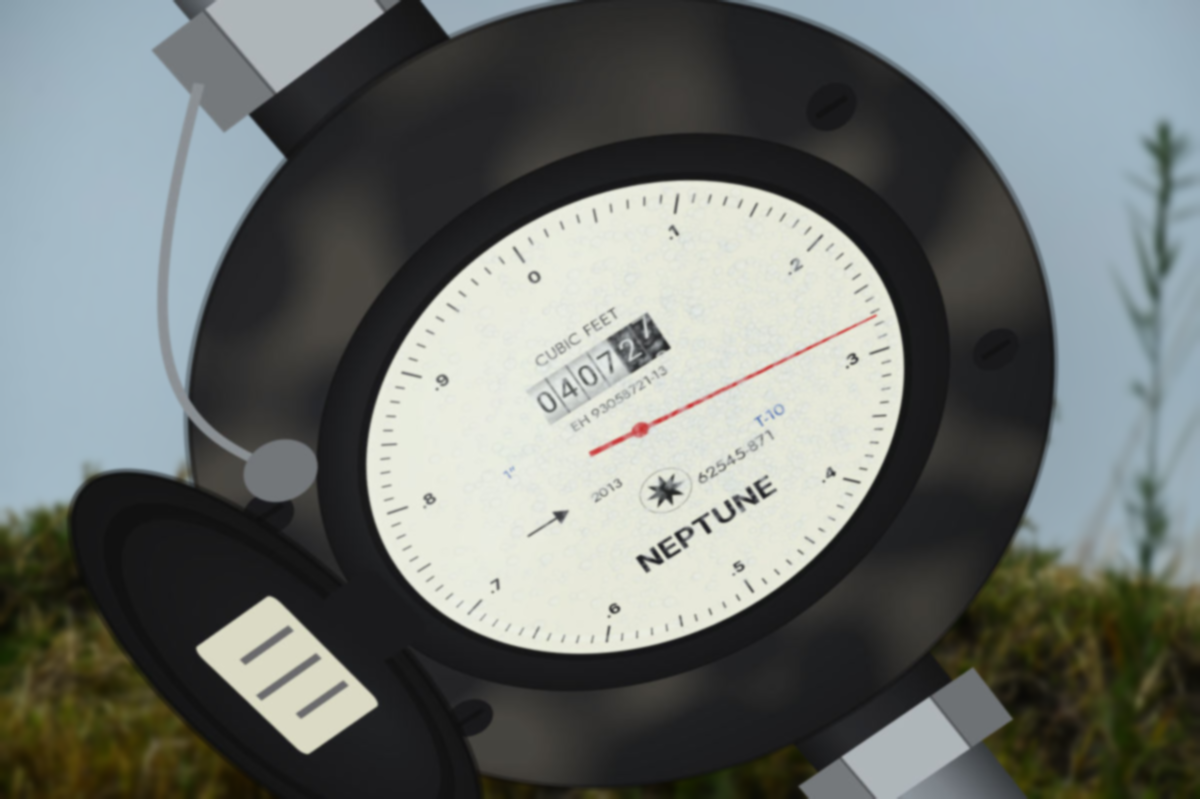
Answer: 40727.27,ft³
